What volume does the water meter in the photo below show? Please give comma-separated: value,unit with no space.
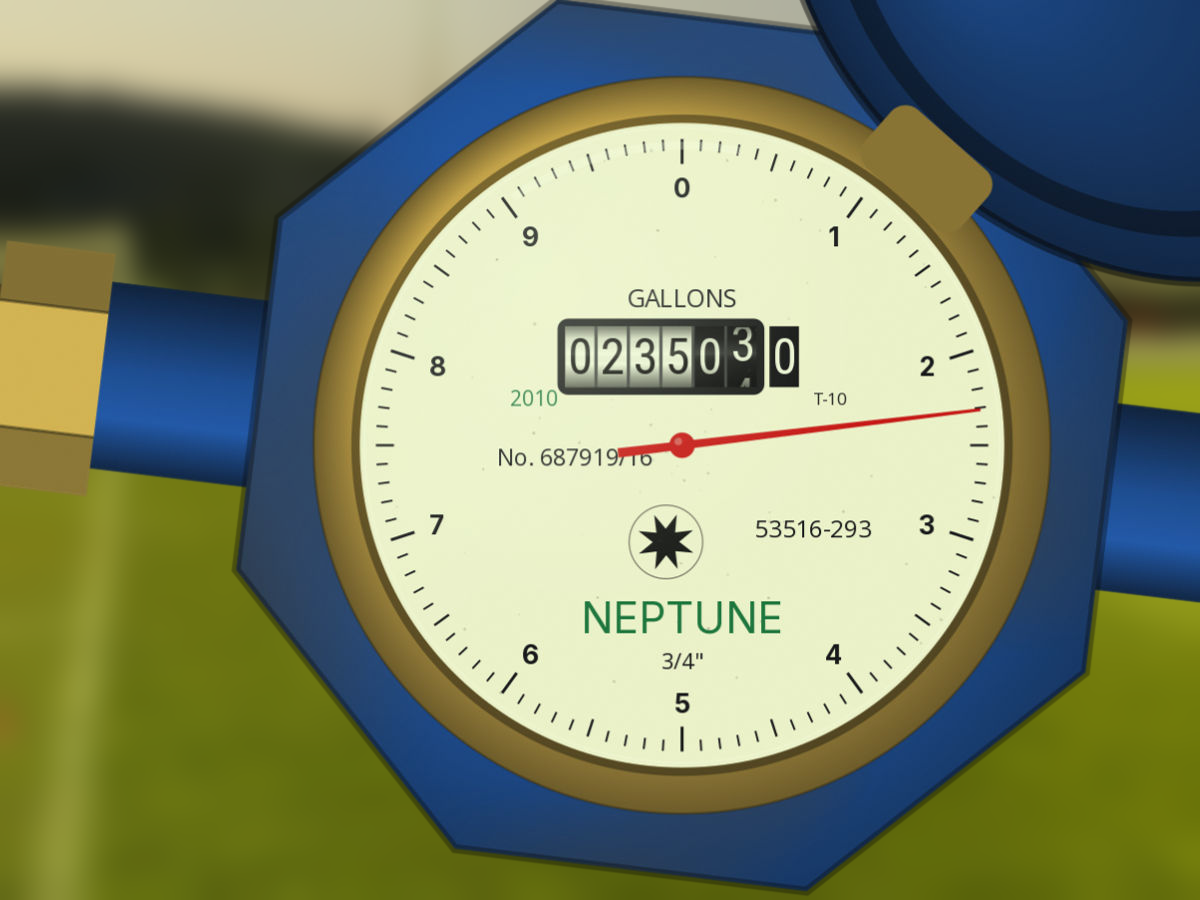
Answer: 235032.3,gal
